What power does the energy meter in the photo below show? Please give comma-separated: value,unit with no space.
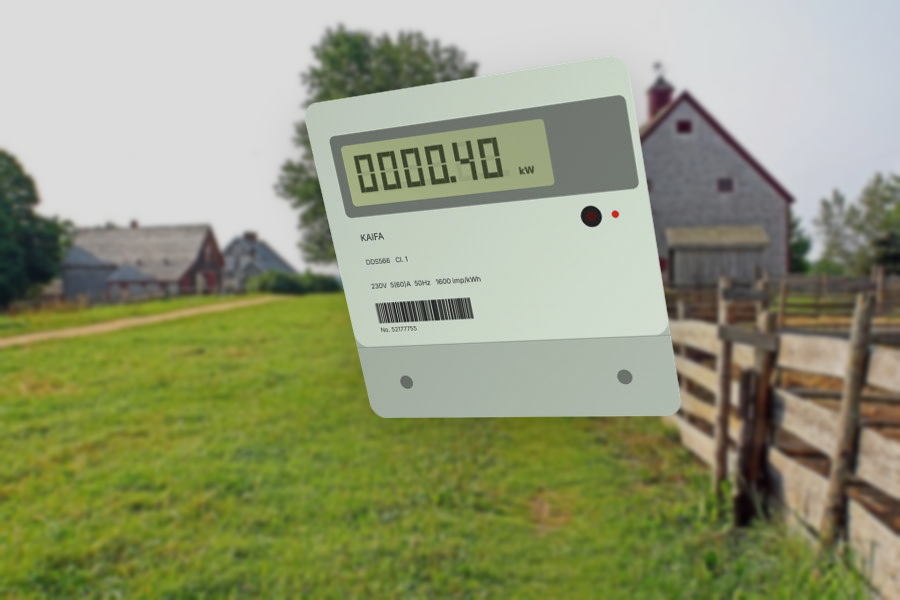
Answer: 0.40,kW
